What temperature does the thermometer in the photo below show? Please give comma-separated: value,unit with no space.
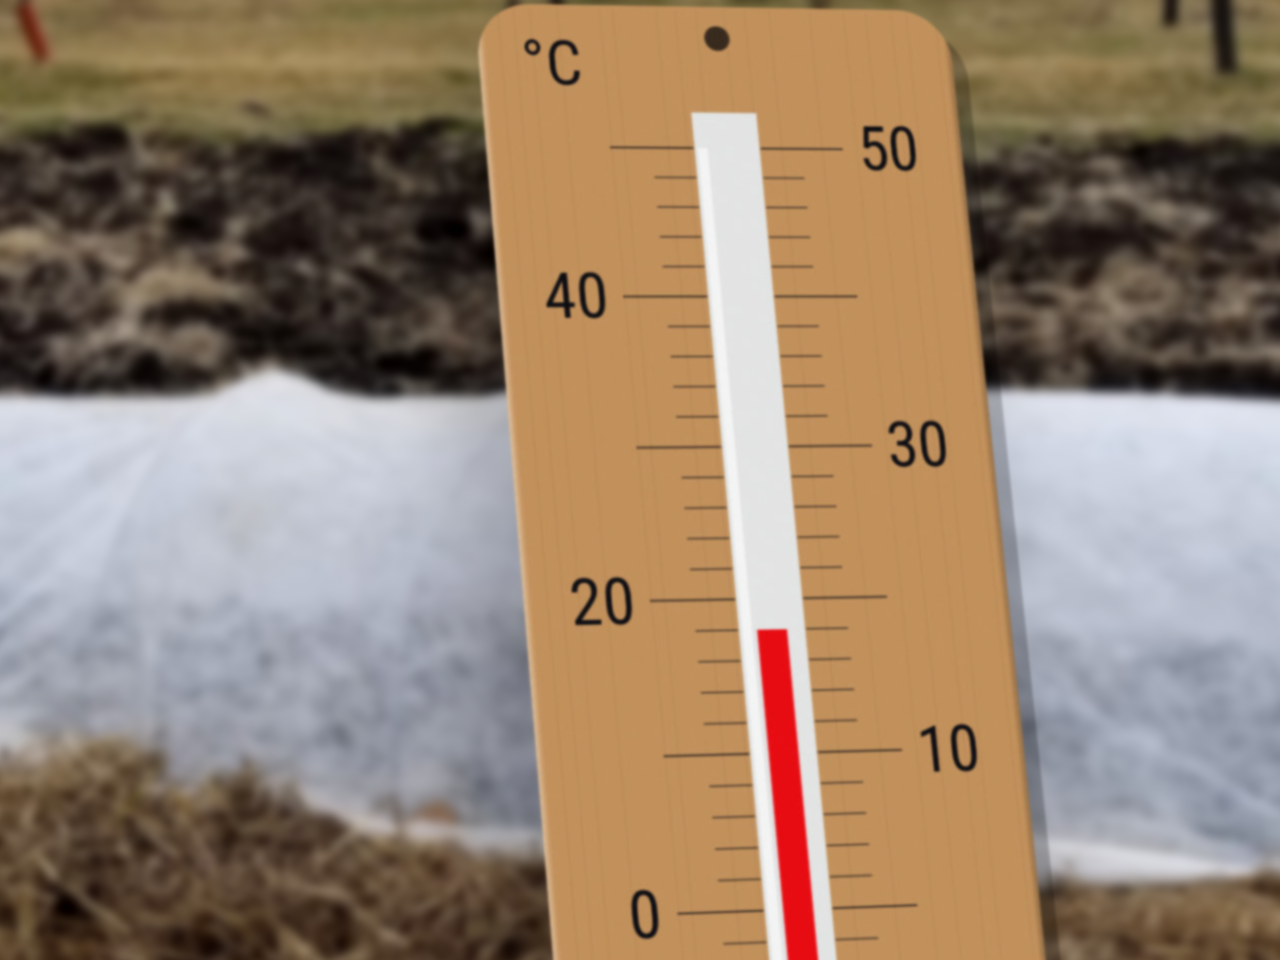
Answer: 18,°C
